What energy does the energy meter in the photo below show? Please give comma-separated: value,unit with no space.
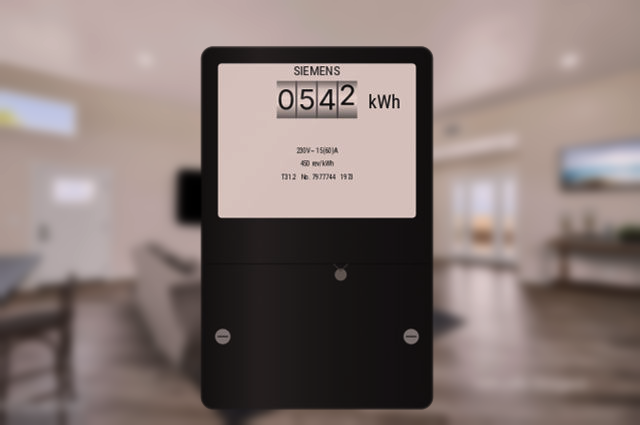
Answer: 542,kWh
